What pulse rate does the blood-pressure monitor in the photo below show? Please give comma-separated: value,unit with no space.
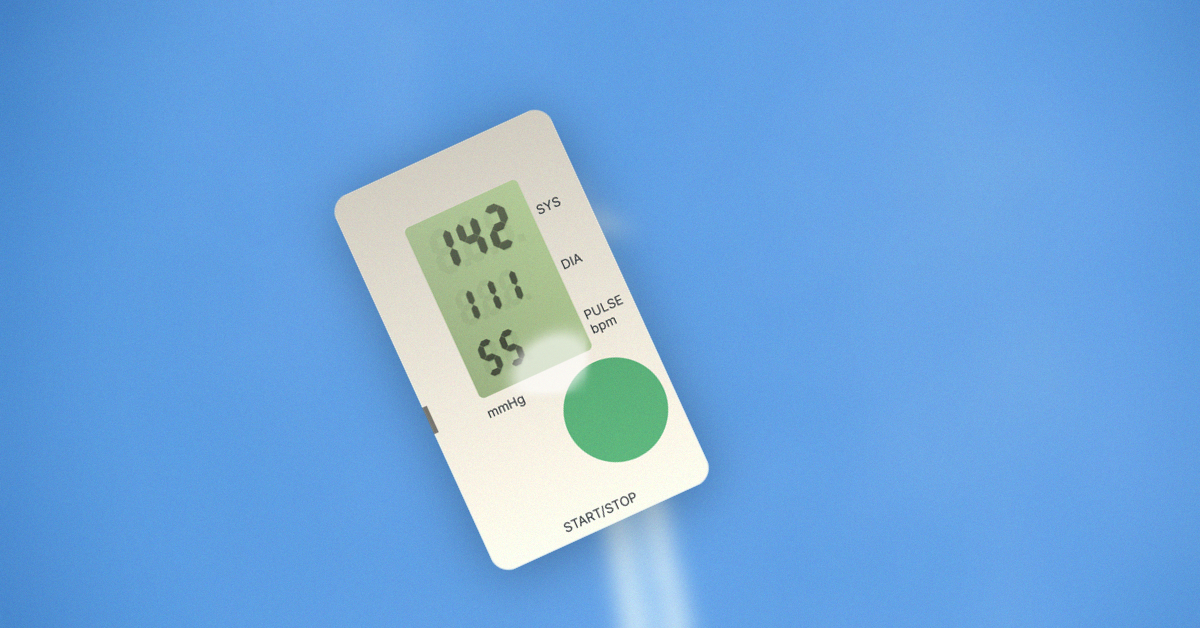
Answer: 55,bpm
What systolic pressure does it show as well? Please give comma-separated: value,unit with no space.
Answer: 142,mmHg
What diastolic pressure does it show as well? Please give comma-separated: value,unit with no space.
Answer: 111,mmHg
